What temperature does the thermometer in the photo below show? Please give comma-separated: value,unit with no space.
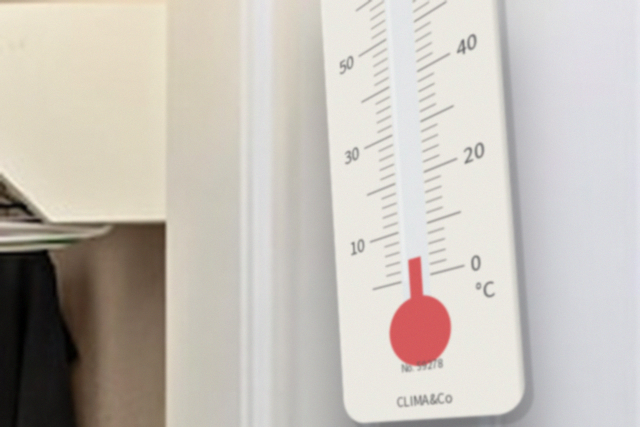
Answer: 4,°C
